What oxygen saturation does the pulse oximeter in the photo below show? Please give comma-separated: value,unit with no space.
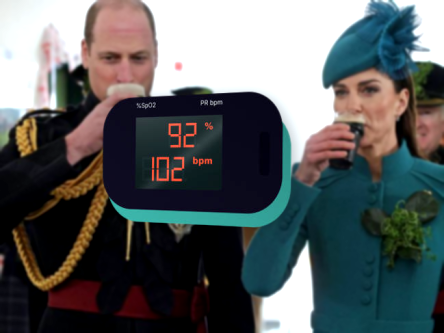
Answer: 92,%
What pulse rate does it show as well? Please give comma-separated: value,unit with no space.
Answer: 102,bpm
